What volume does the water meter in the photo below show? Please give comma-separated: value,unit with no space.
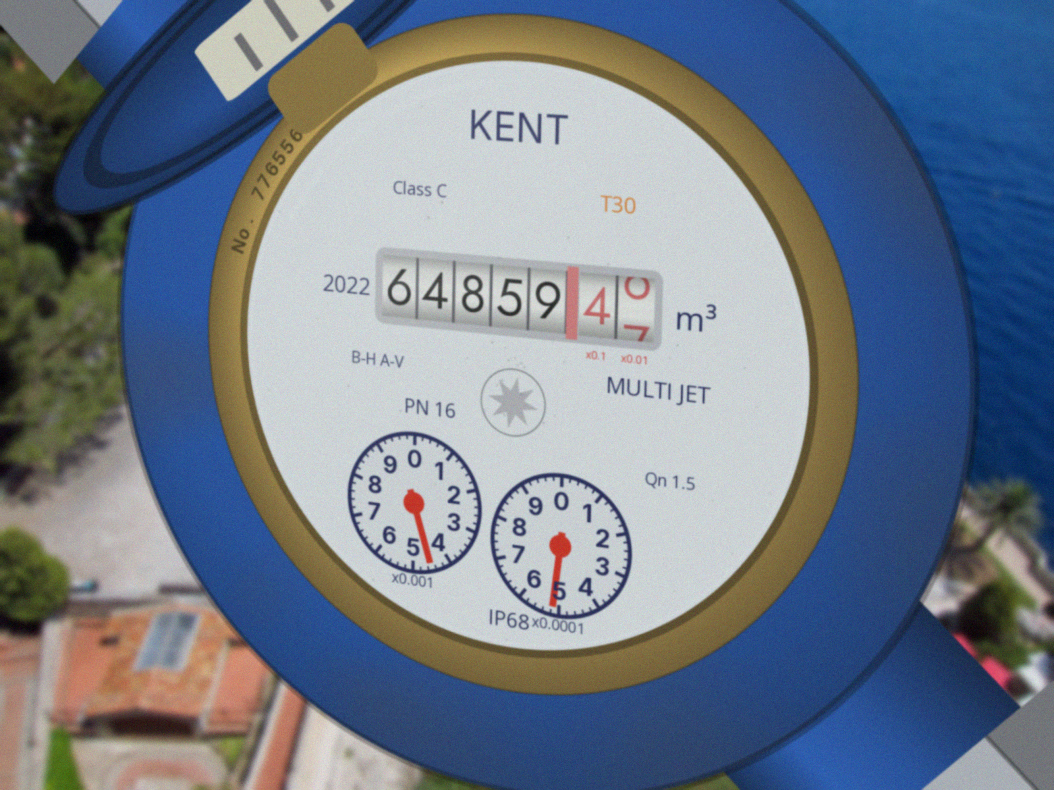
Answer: 64859.4645,m³
